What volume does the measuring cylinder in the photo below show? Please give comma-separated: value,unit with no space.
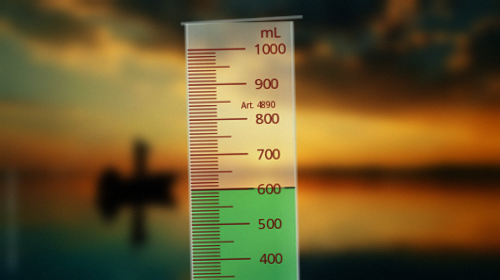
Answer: 600,mL
